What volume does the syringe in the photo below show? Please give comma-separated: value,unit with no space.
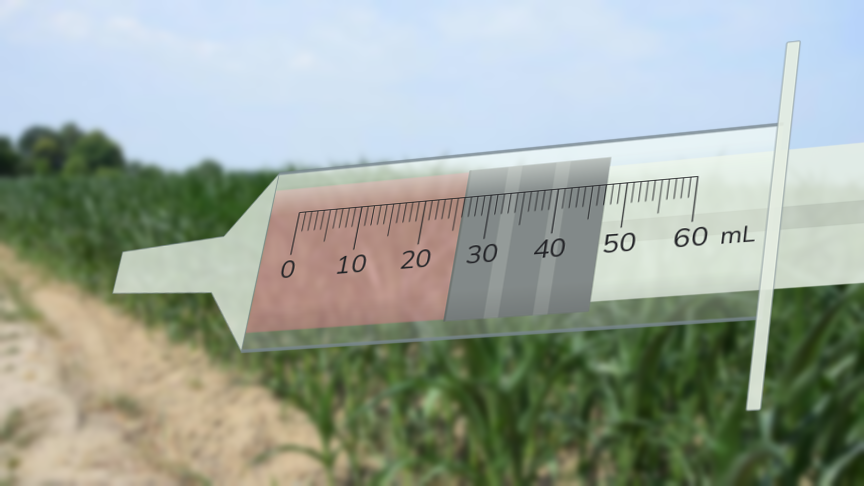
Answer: 26,mL
